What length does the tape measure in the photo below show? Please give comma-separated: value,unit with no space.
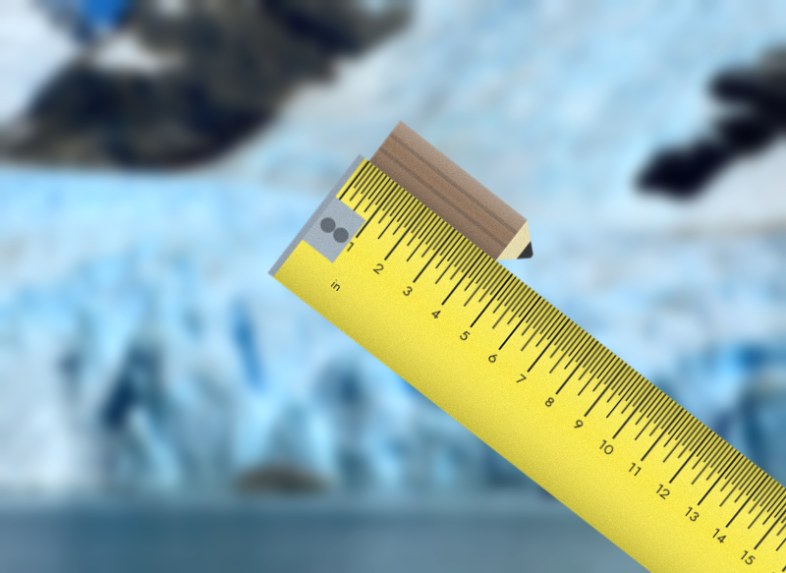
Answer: 5.125,in
